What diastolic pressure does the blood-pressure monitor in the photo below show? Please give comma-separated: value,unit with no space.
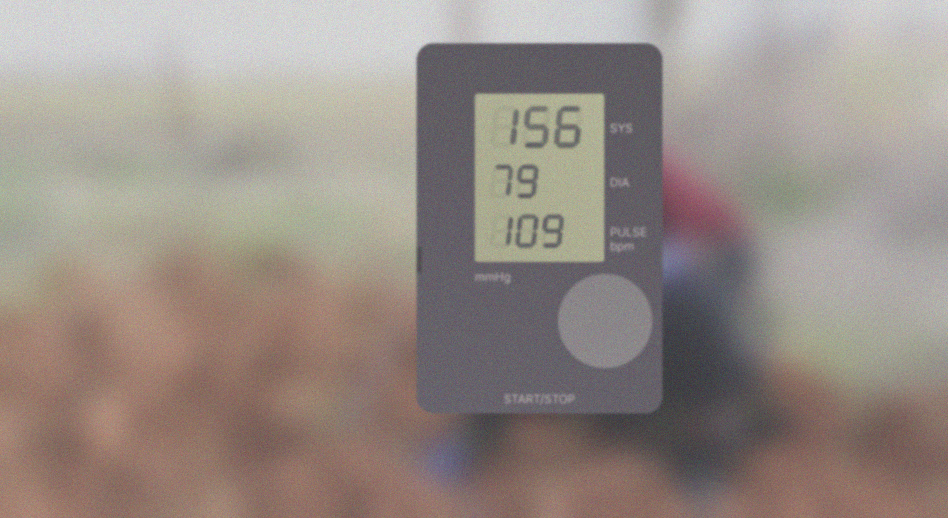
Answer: 79,mmHg
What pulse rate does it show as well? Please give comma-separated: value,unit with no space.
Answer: 109,bpm
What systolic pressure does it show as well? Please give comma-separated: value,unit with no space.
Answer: 156,mmHg
